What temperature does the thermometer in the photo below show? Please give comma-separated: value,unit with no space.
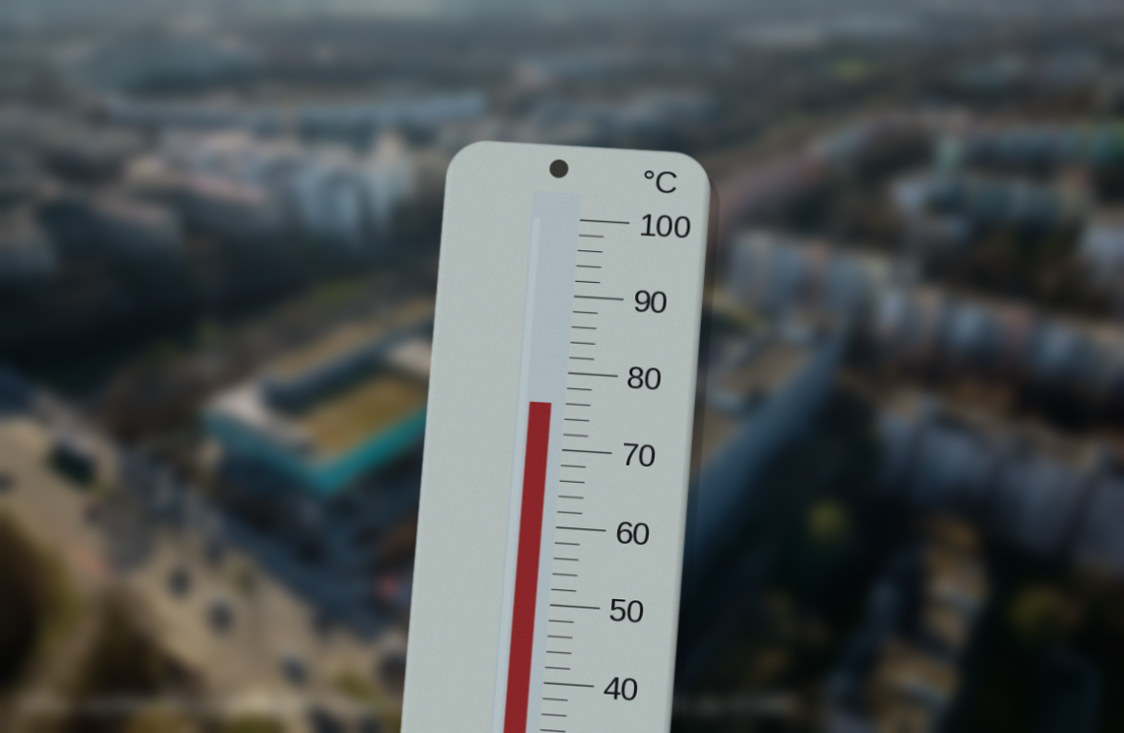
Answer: 76,°C
